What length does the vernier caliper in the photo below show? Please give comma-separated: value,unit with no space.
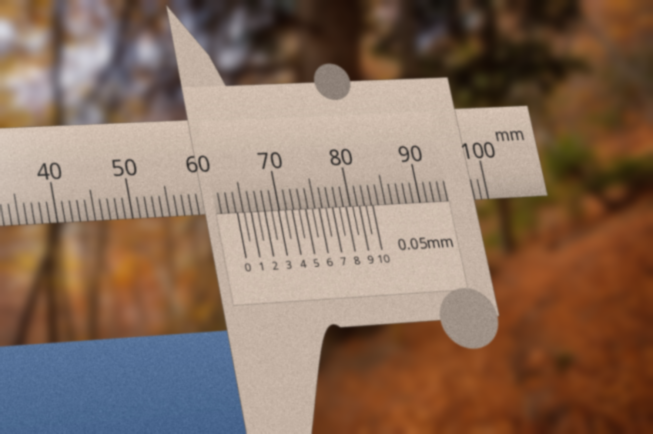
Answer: 64.2,mm
